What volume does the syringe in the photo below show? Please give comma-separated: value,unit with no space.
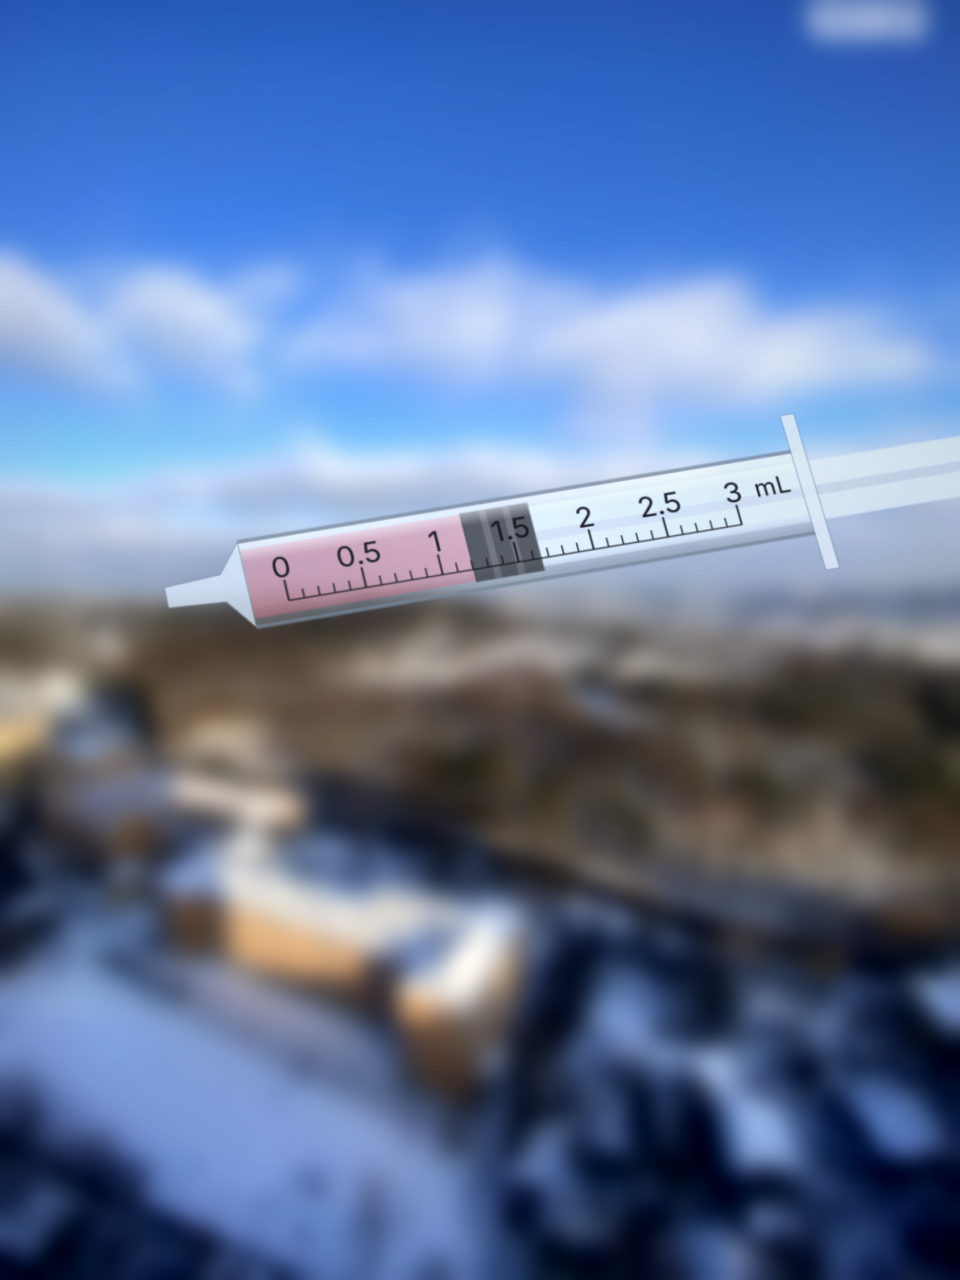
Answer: 1.2,mL
